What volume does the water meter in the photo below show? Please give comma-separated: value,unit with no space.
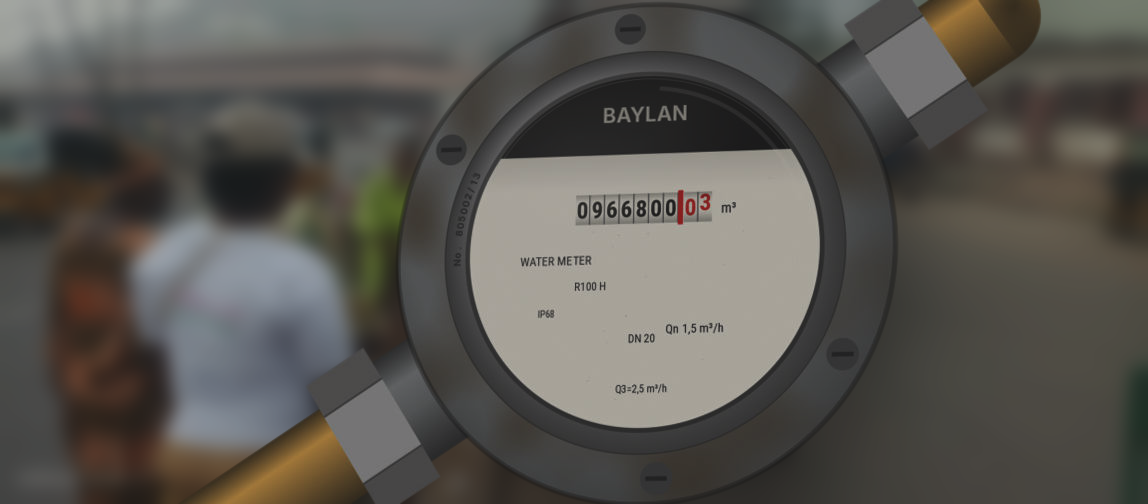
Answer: 966800.03,m³
